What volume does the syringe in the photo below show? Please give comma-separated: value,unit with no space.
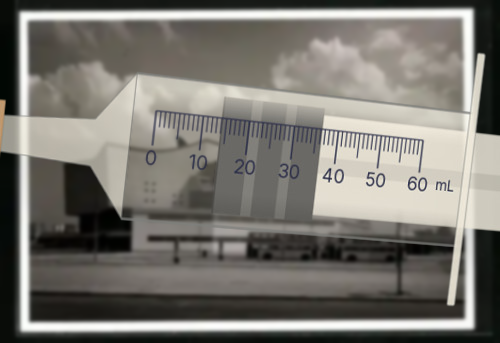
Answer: 14,mL
